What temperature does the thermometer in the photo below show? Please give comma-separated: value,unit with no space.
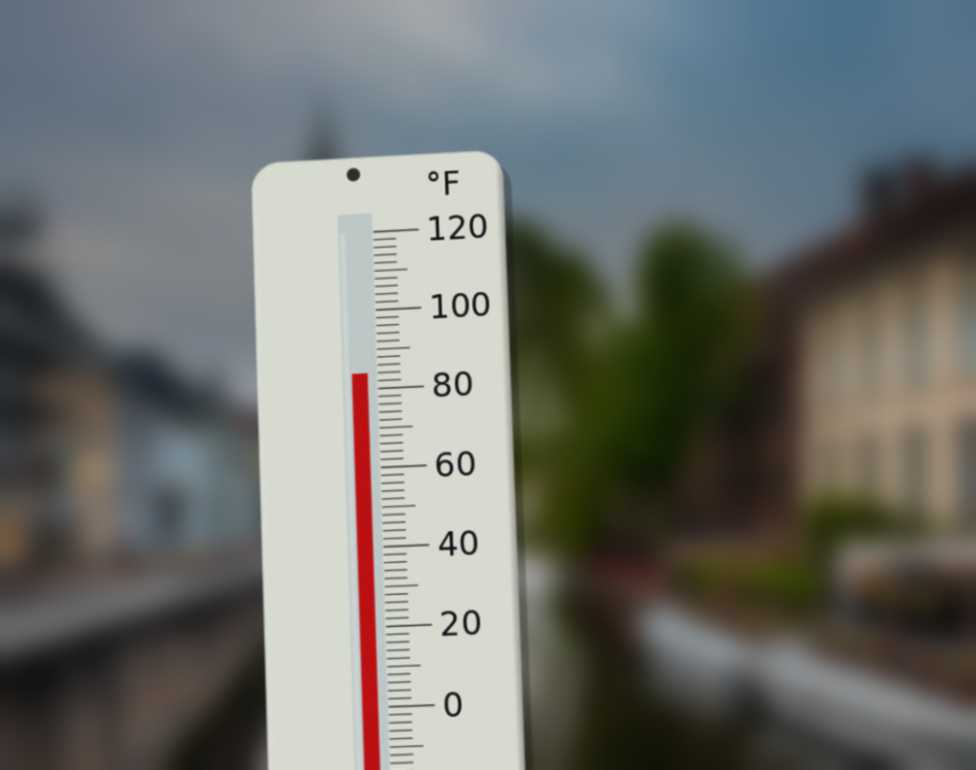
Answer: 84,°F
